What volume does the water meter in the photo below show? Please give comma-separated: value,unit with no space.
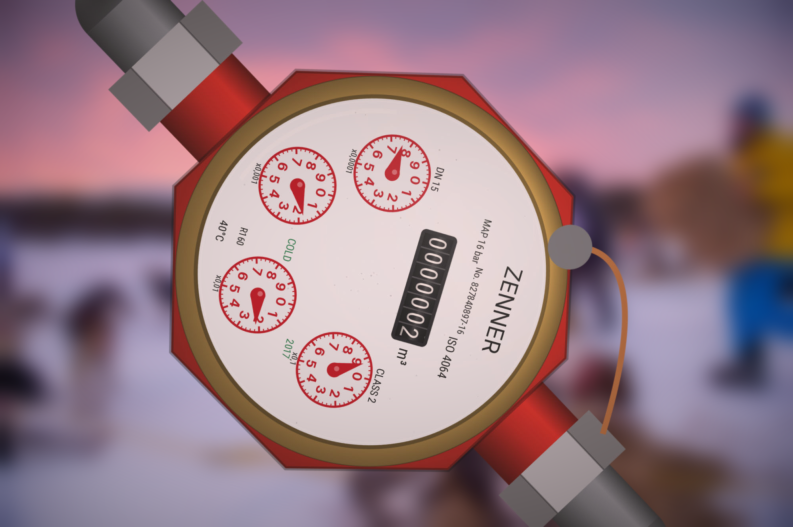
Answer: 1.9217,m³
